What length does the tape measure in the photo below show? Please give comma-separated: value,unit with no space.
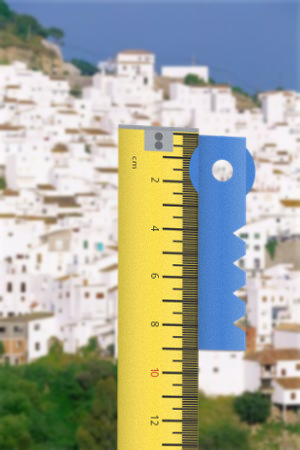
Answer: 9,cm
